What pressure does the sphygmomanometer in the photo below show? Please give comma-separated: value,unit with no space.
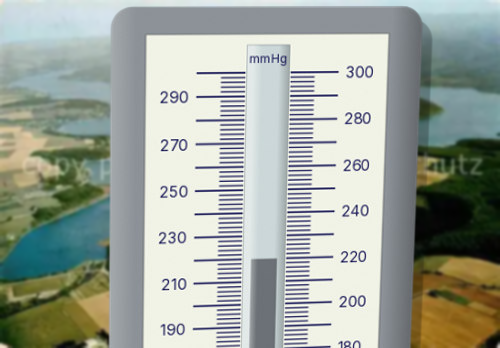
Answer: 220,mmHg
